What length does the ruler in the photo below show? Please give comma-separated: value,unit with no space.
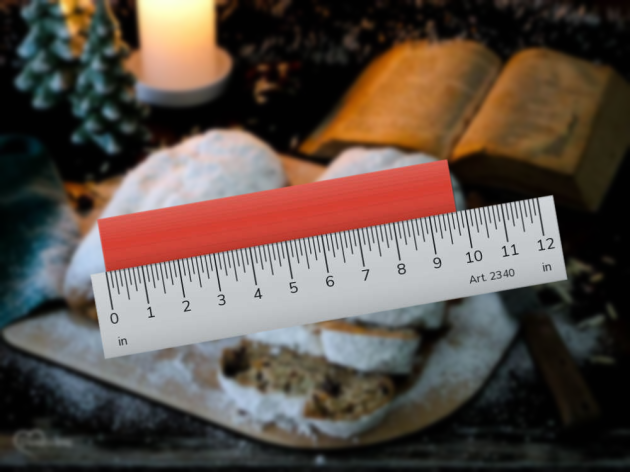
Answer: 9.75,in
